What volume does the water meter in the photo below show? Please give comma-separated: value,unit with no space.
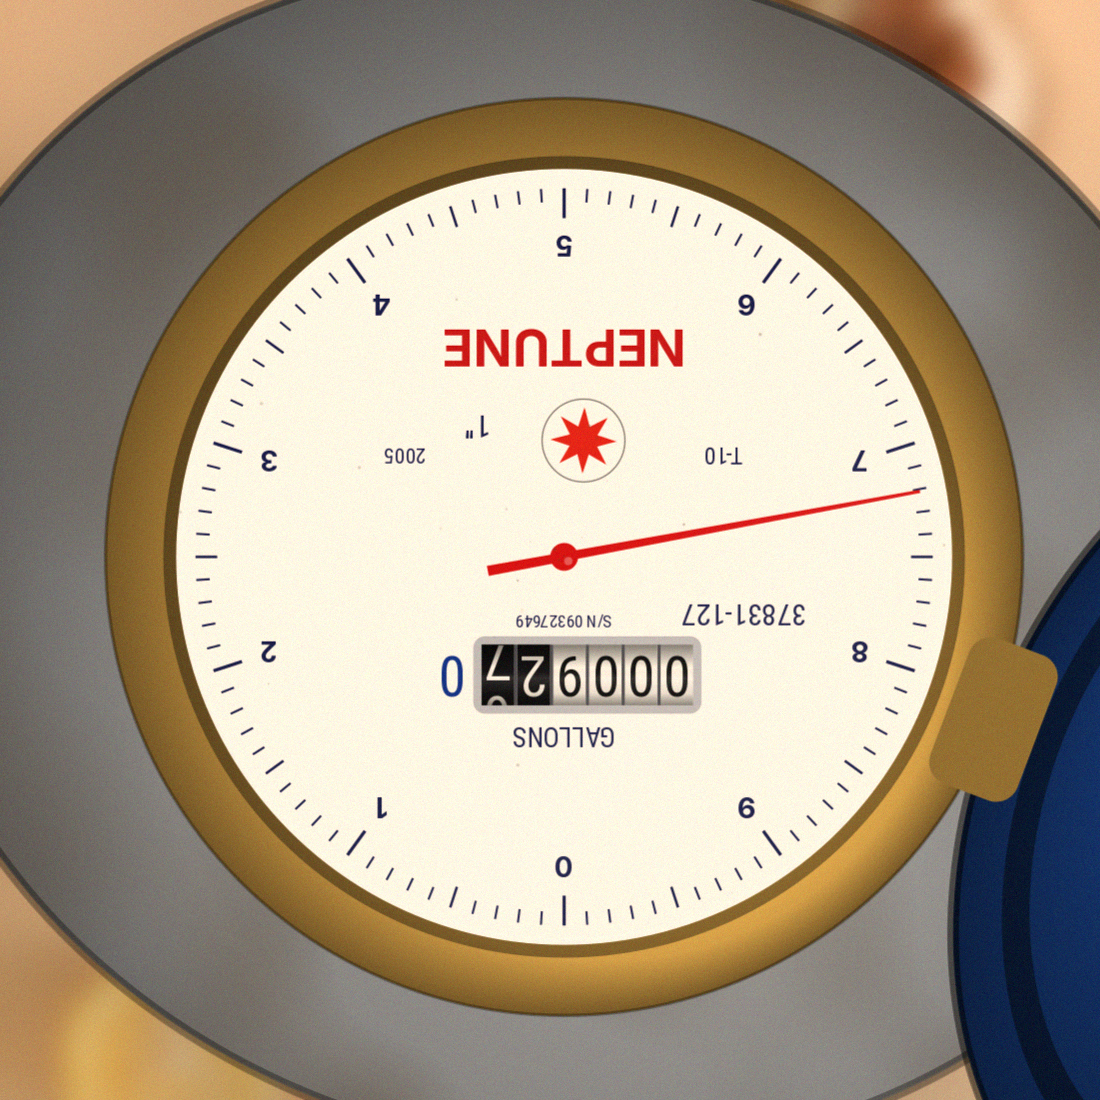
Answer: 9267.2,gal
